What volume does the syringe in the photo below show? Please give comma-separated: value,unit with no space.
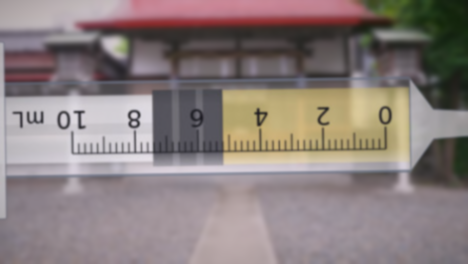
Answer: 5.2,mL
